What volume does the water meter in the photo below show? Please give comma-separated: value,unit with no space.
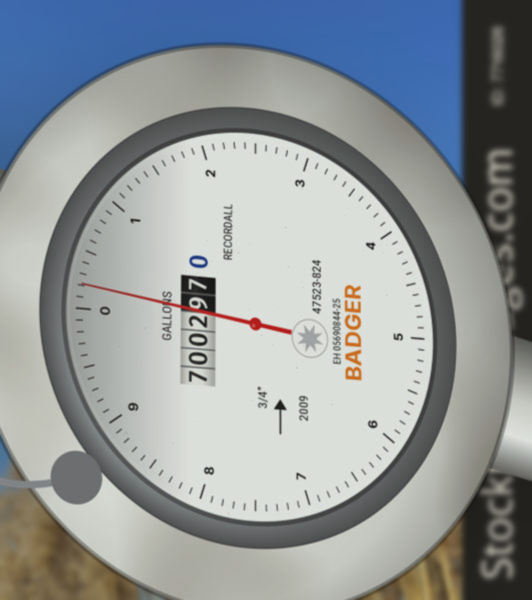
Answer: 7002970.2,gal
